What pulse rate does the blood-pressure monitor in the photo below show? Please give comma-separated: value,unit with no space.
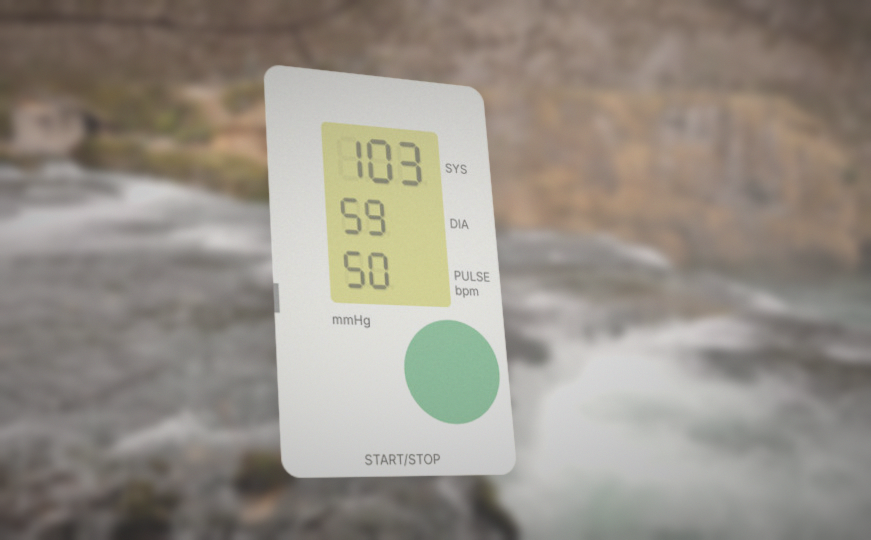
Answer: 50,bpm
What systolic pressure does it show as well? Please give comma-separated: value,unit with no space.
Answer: 103,mmHg
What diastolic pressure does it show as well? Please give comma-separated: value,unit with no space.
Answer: 59,mmHg
